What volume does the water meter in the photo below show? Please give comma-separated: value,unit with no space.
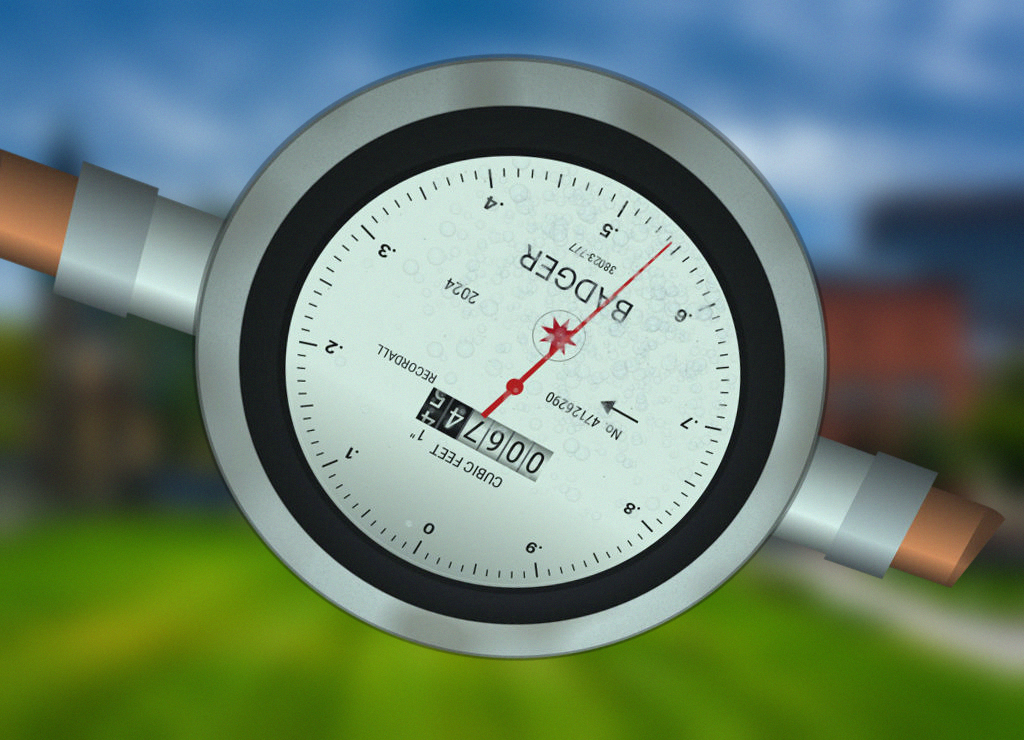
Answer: 6744.54,ft³
